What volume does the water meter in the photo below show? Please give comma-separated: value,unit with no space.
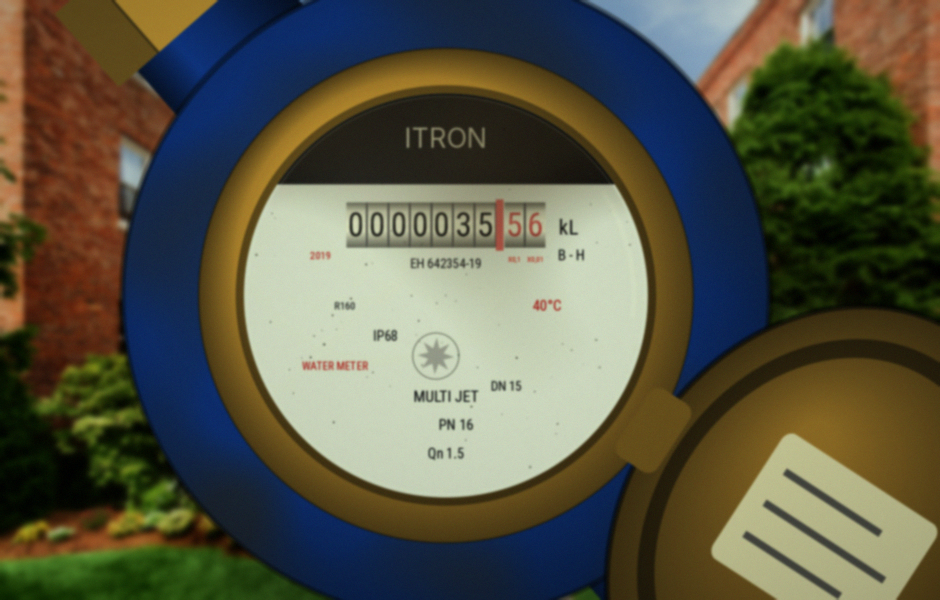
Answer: 35.56,kL
